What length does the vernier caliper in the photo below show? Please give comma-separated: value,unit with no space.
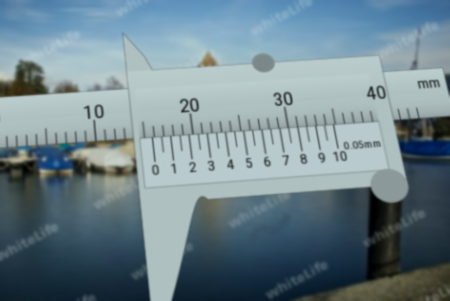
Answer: 15.8,mm
